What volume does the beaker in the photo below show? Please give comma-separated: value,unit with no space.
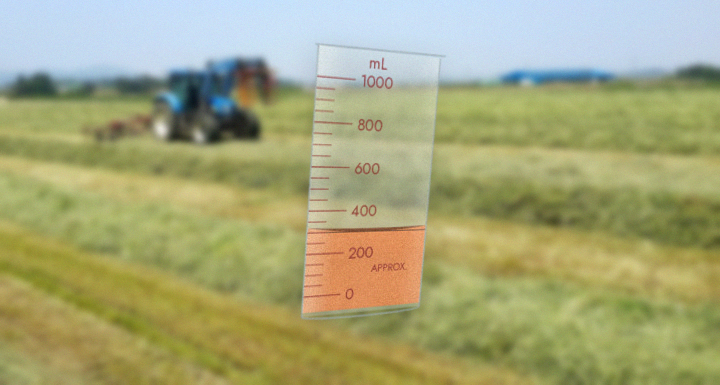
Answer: 300,mL
